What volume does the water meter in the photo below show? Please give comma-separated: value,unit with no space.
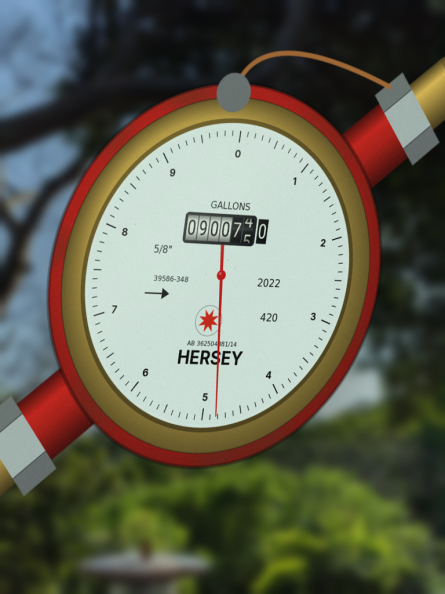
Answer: 900744.8,gal
